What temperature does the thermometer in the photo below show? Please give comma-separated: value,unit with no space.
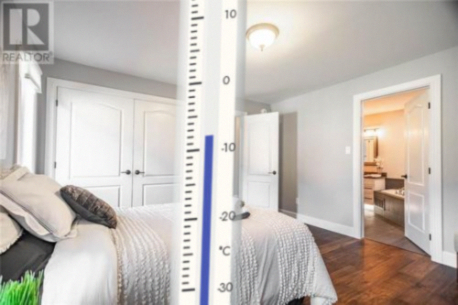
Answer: -8,°C
